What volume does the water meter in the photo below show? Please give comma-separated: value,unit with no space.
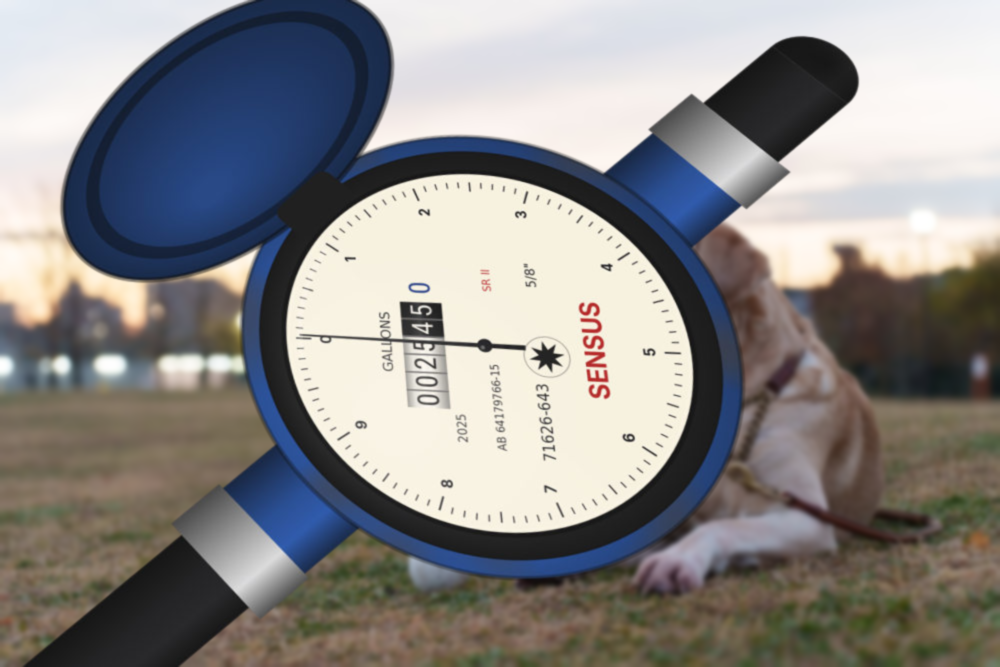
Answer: 25450.0,gal
